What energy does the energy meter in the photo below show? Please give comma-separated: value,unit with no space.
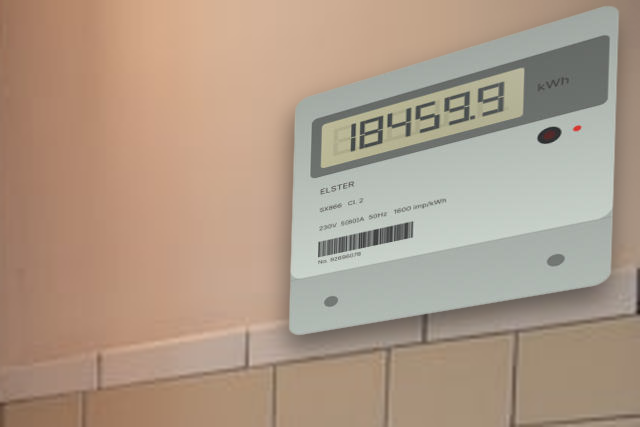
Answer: 18459.9,kWh
